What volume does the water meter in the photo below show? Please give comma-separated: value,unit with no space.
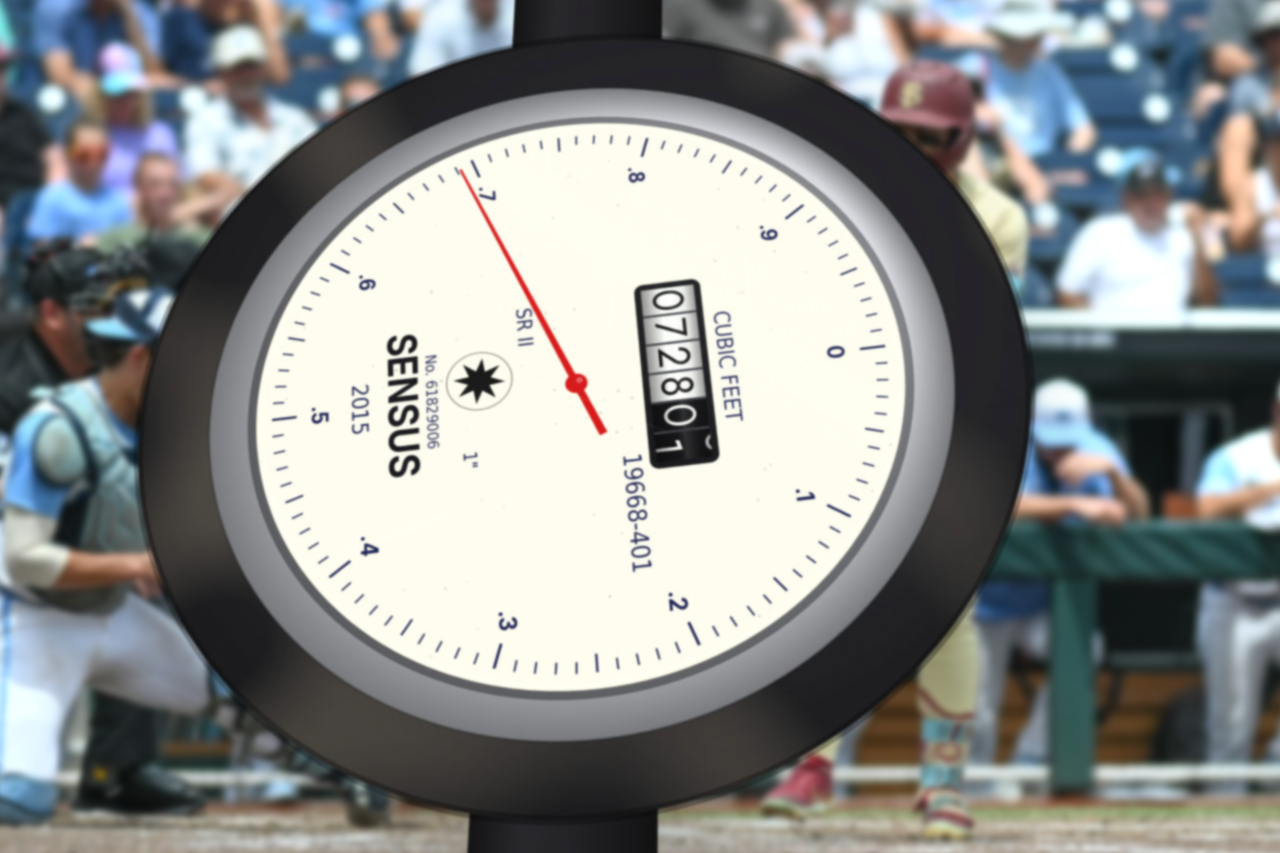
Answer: 72800.69,ft³
